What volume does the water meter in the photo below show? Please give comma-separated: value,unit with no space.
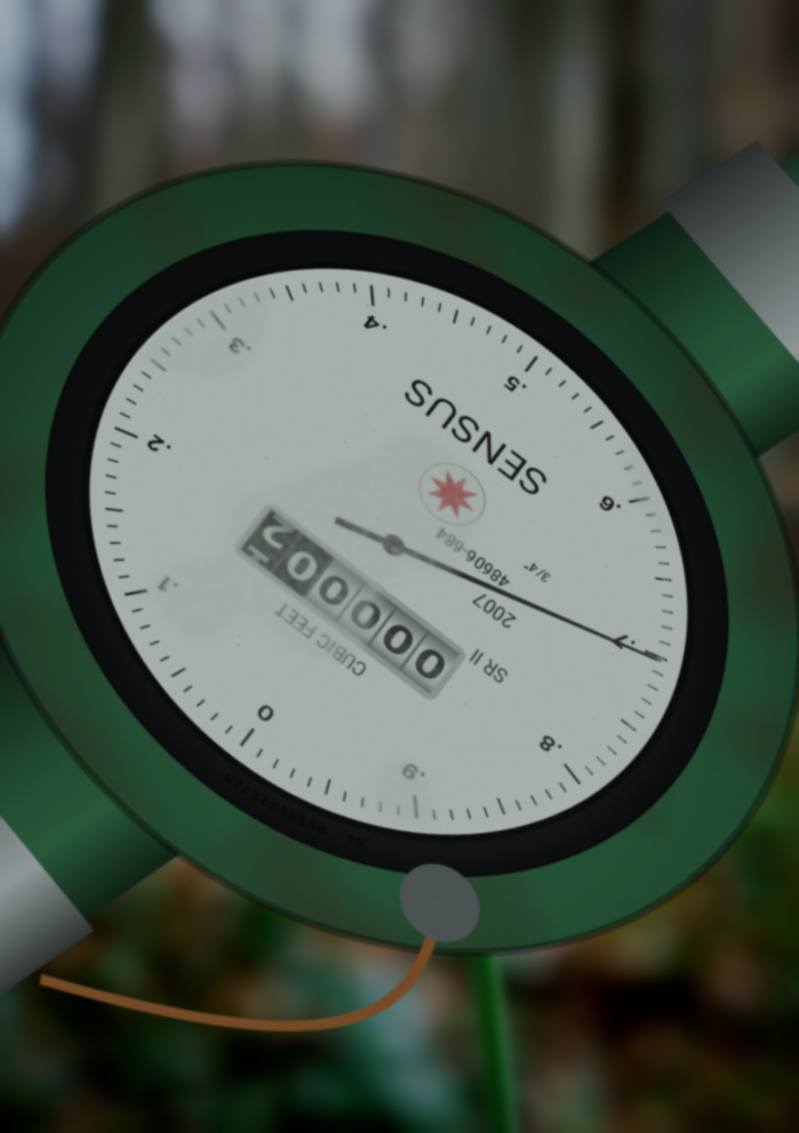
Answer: 1.70,ft³
